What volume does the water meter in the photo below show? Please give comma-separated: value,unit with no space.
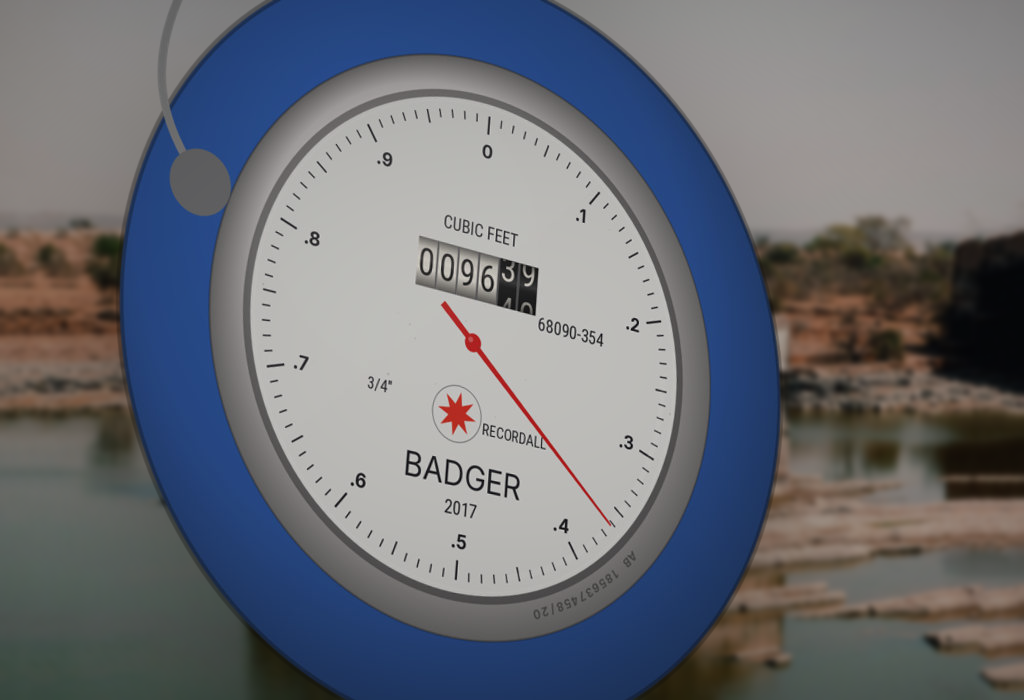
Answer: 9639.36,ft³
